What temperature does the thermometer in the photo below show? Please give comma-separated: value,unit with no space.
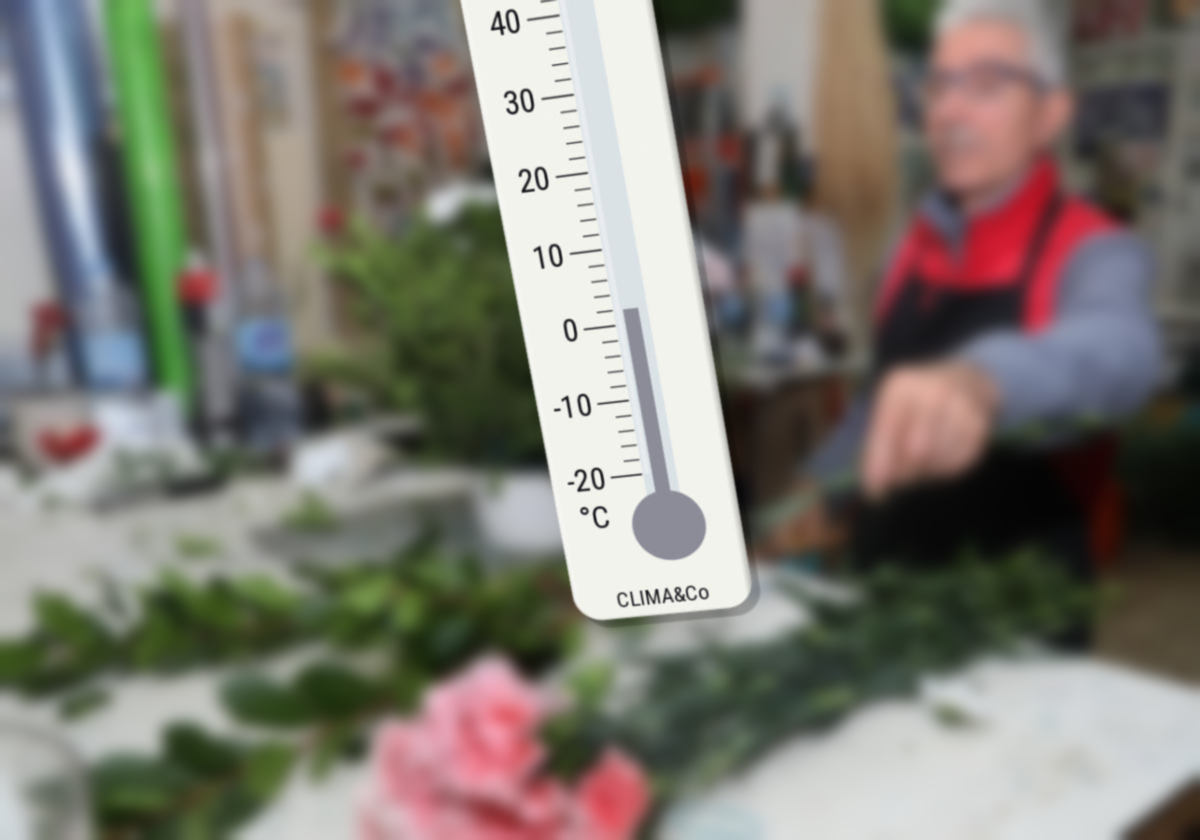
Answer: 2,°C
